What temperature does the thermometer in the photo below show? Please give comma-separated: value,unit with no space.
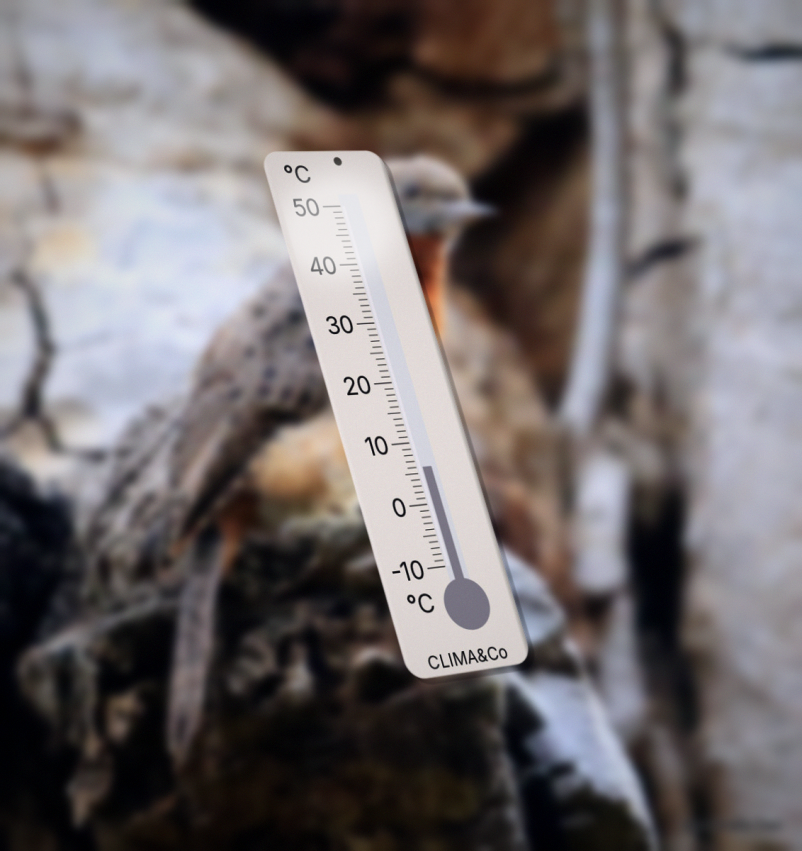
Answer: 6,°C
